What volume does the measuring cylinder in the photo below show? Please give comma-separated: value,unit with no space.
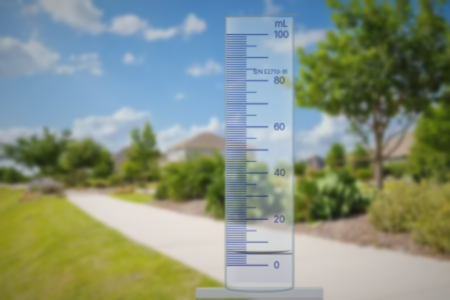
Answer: 5,mL
